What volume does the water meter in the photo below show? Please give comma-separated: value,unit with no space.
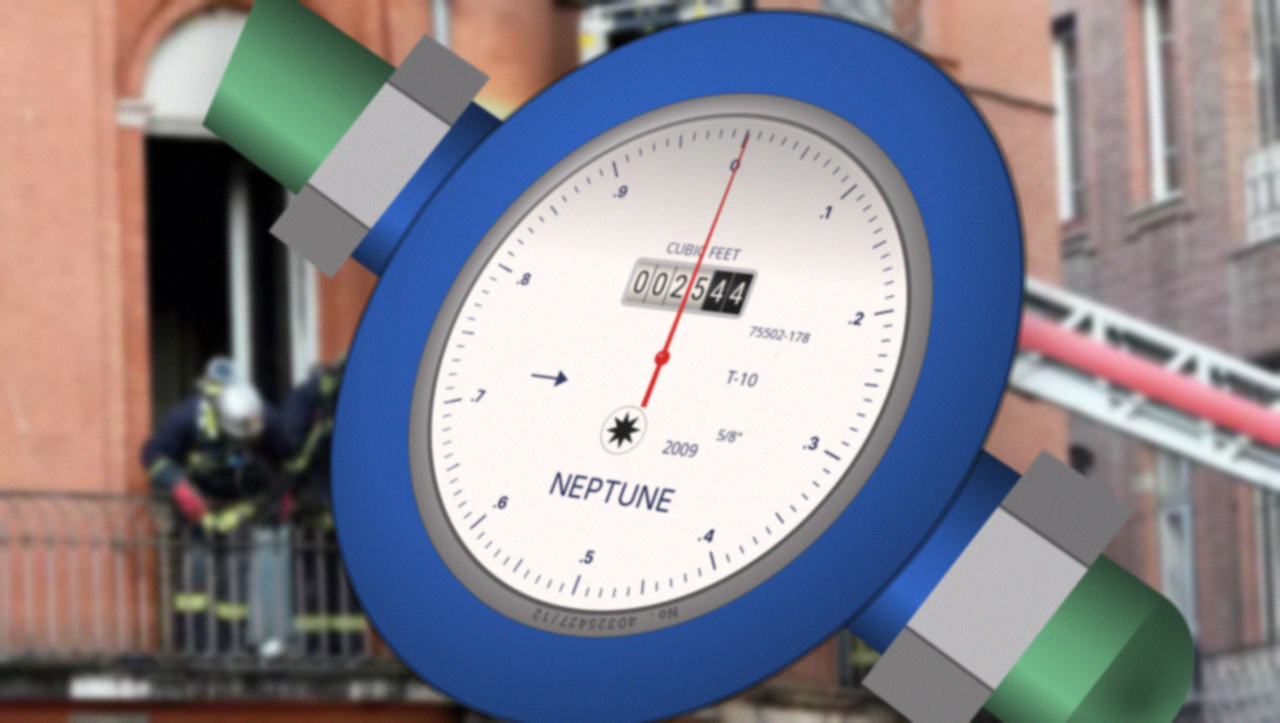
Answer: 2544.00,ft³
